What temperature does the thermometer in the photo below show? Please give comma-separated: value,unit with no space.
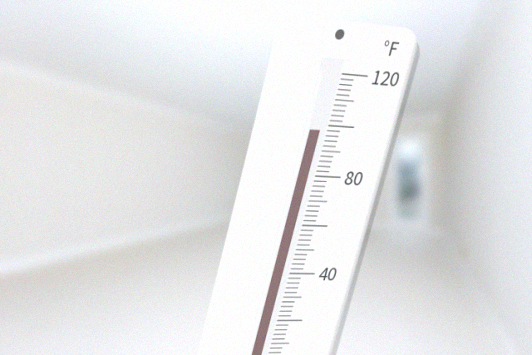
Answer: 98,°F
